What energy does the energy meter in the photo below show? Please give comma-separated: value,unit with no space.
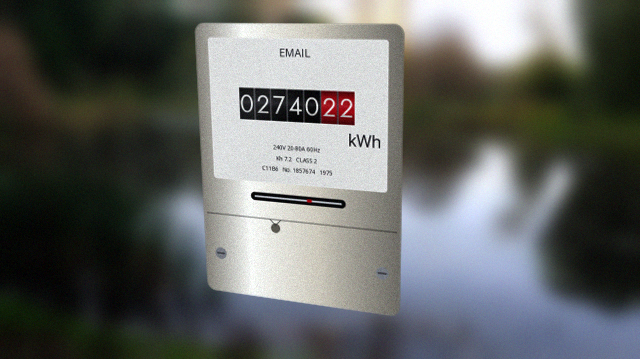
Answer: 2740.22,kWh
